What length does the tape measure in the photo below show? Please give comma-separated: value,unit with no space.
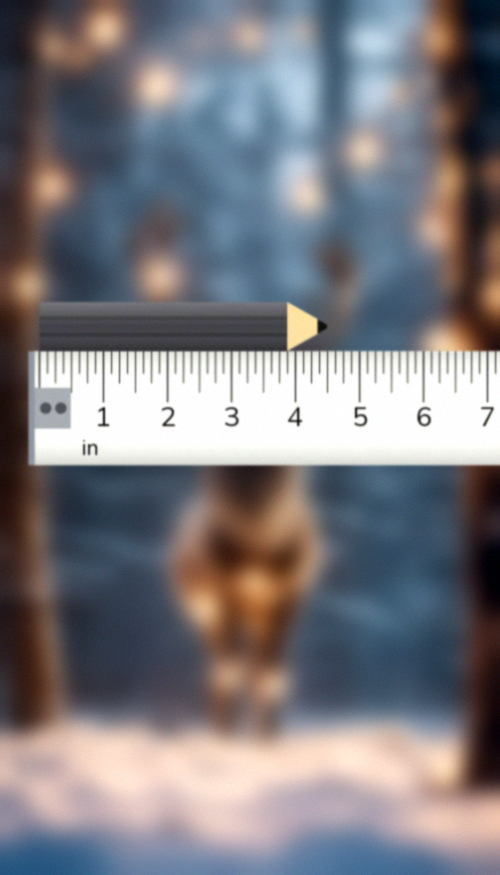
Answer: 4.5,in
